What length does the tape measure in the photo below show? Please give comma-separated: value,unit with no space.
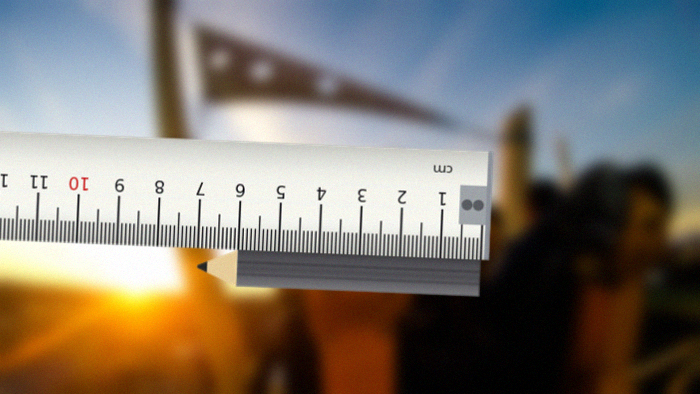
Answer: 7,cm
